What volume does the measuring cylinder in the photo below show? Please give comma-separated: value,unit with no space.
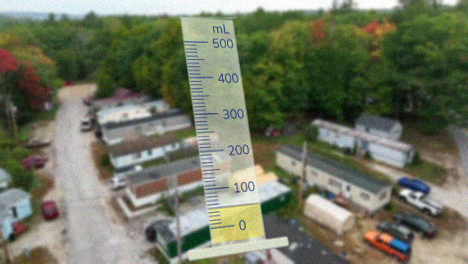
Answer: 50,mL
